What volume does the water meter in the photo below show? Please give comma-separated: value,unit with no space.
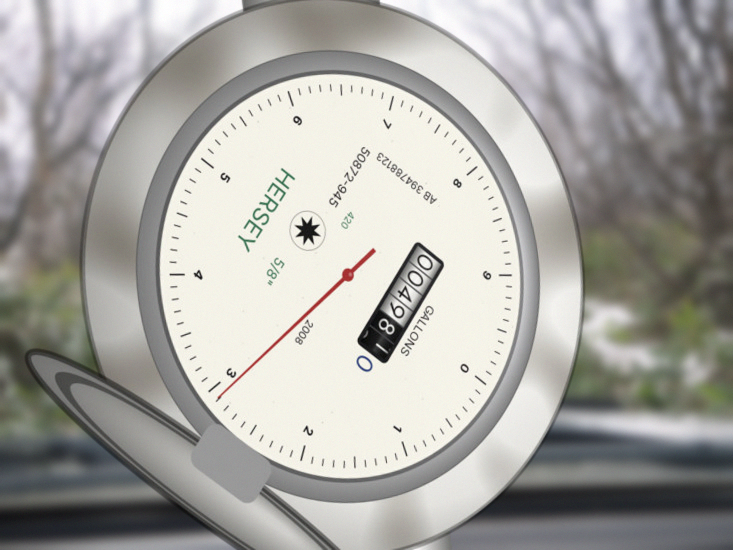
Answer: 49812.9,gal
